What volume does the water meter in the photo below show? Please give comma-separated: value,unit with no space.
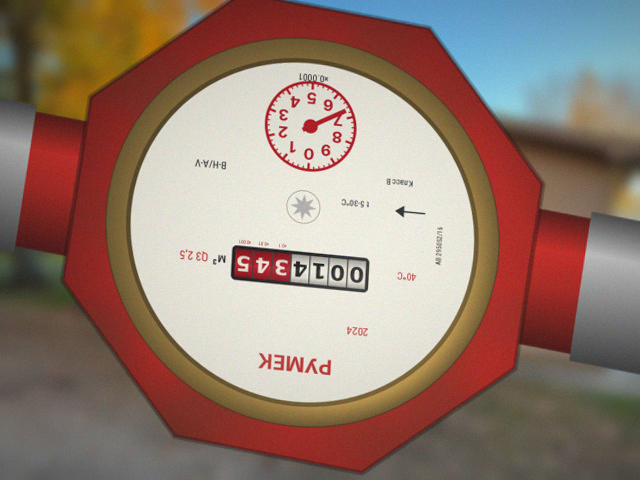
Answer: 14.3456,m³
